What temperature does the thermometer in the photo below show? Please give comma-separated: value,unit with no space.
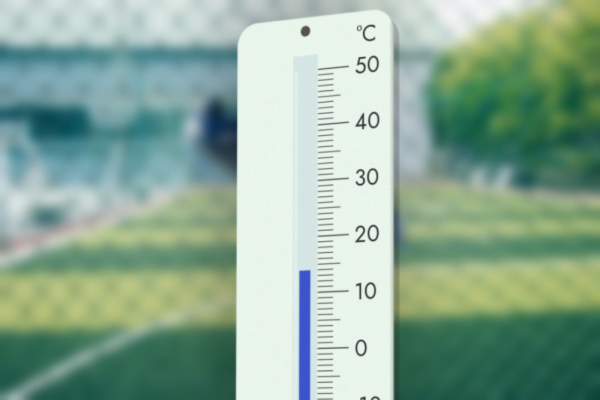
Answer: 14,°C
